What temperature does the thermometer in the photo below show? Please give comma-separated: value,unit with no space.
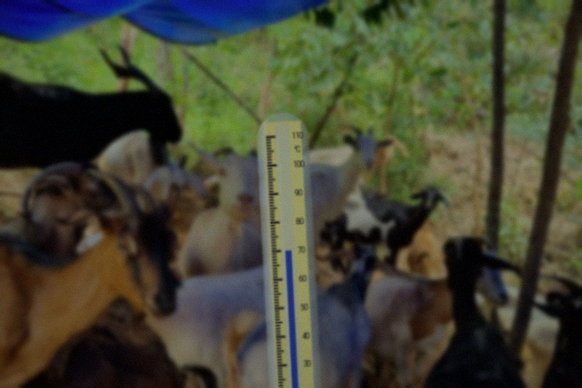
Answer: 70,°C
